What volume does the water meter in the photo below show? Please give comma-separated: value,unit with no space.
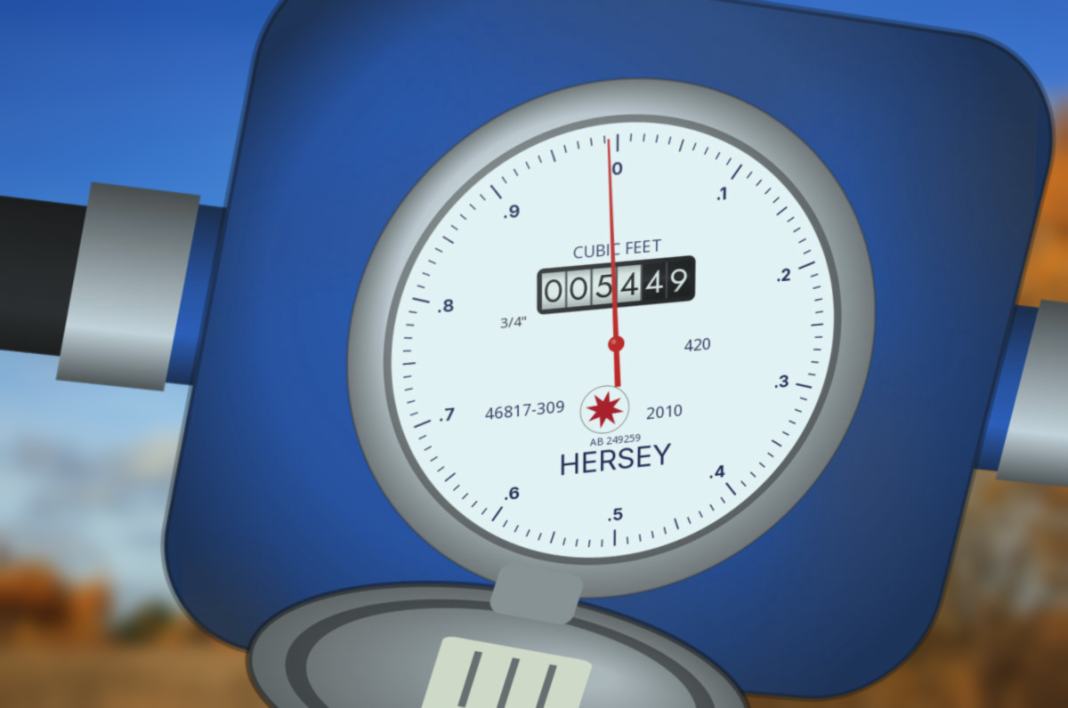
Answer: 5448.99,ft³
